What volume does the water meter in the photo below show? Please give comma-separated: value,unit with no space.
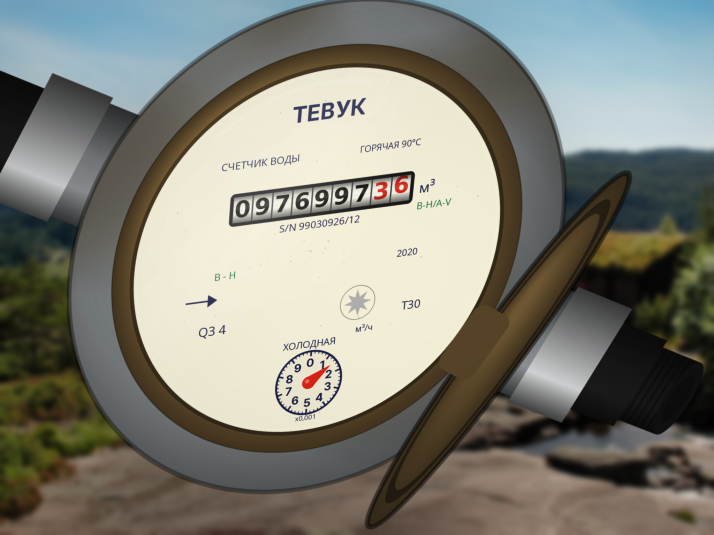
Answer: 976997.361,m³
